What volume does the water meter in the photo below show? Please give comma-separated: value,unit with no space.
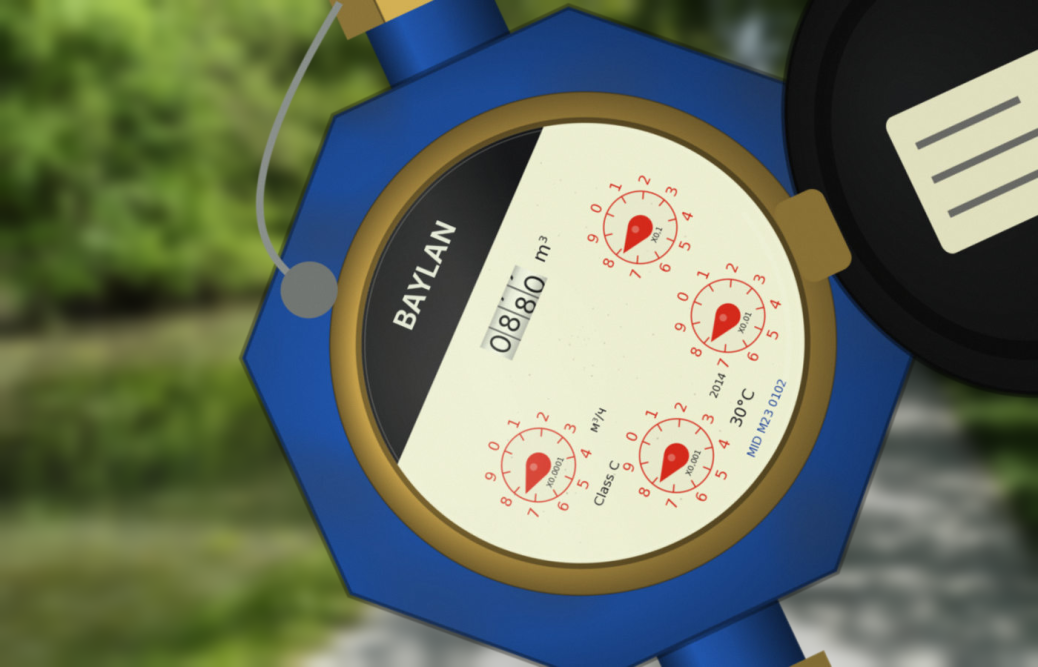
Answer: 879.7777,m³
